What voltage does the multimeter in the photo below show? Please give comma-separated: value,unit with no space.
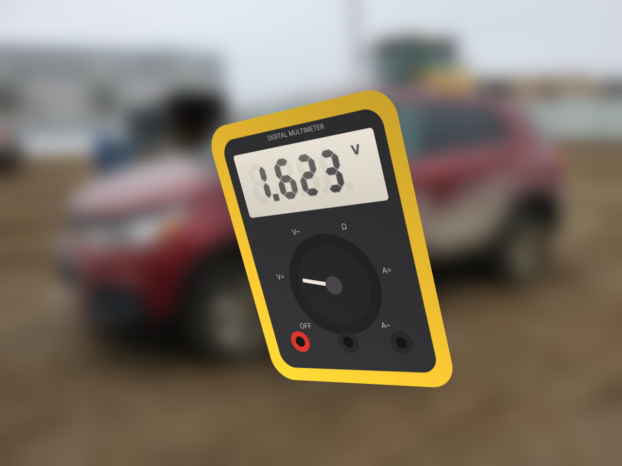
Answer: 1.623,V
